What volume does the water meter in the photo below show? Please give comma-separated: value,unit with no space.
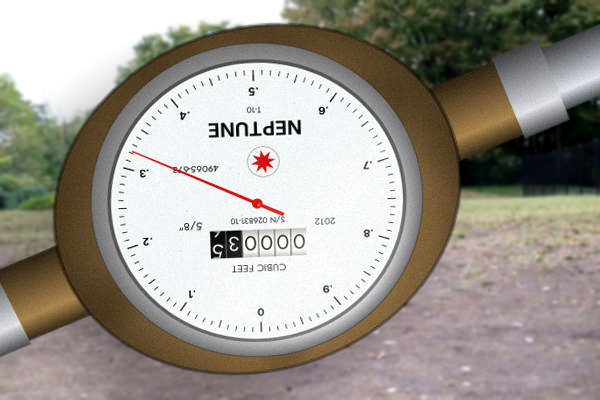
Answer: 35.32,ft³
